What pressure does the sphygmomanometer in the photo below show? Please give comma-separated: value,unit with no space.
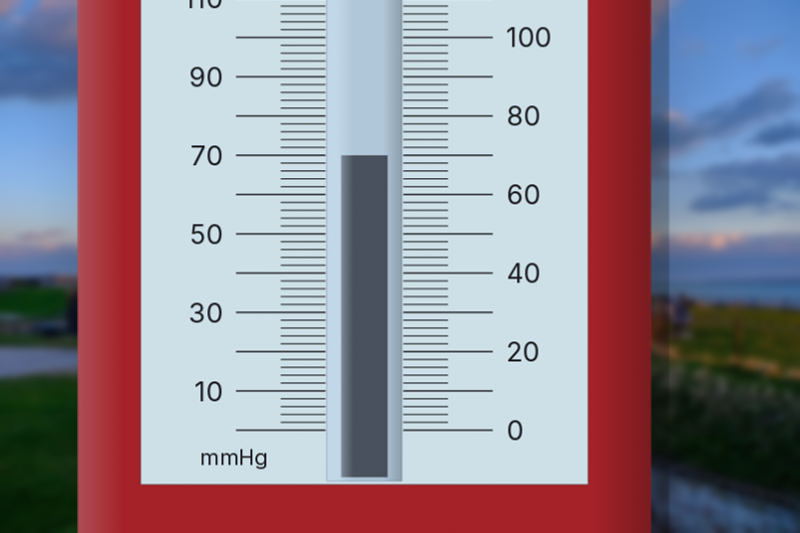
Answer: 70,mmHg
